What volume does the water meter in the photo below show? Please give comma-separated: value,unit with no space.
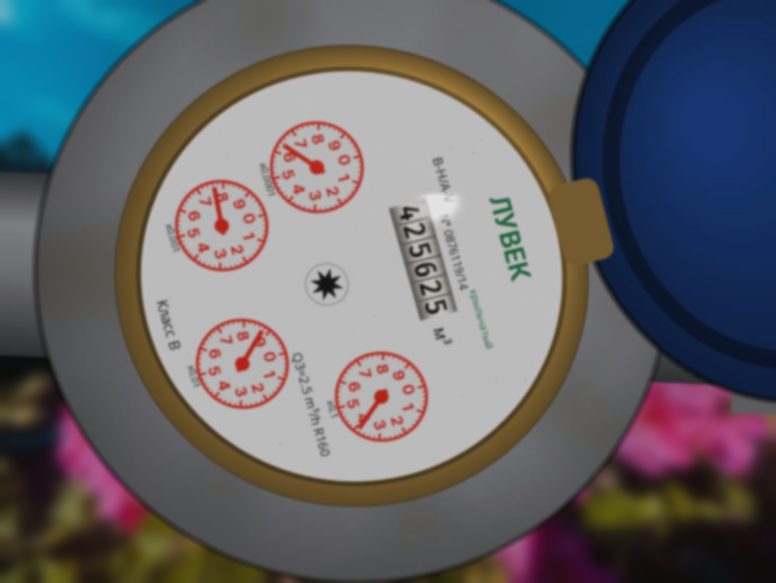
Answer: 425625.3876,m³
